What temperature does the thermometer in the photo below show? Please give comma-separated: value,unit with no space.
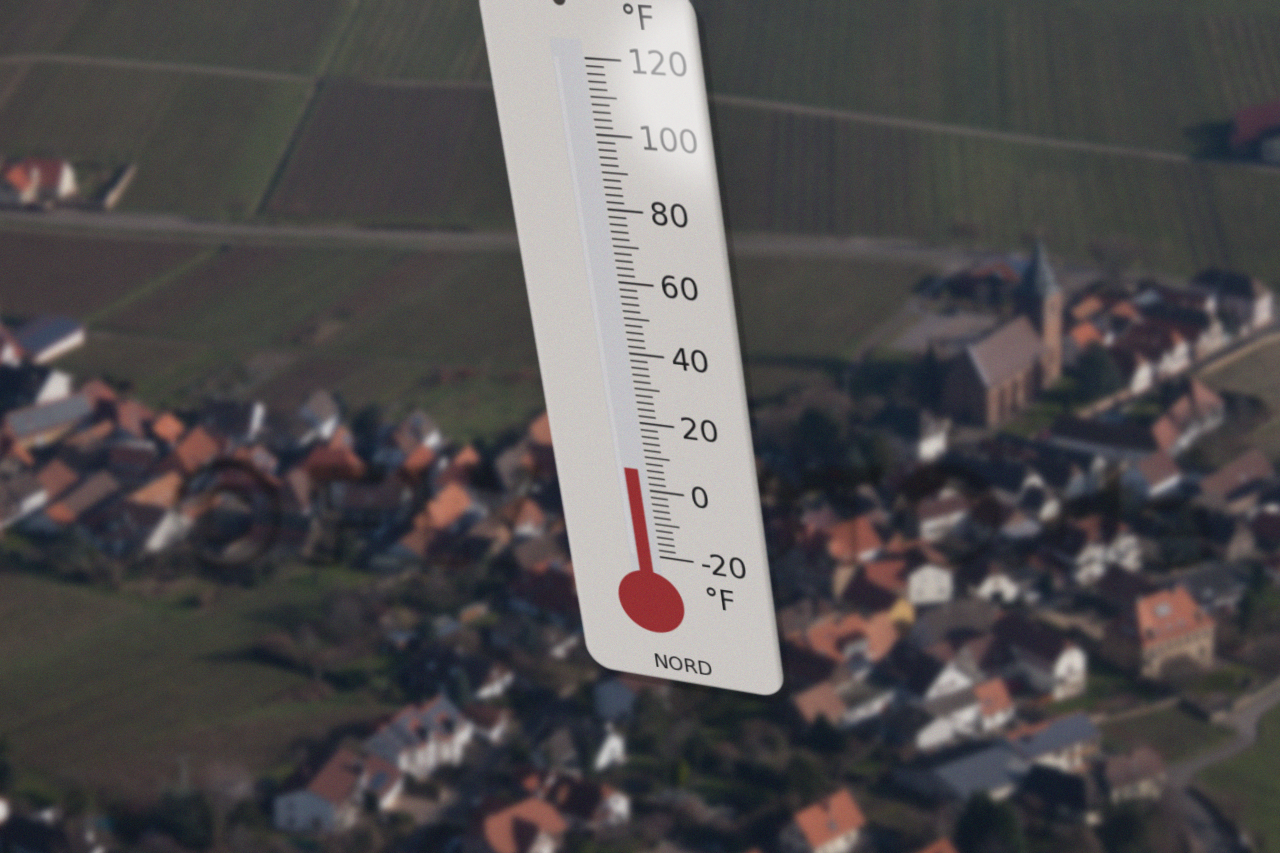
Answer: 6,°F
